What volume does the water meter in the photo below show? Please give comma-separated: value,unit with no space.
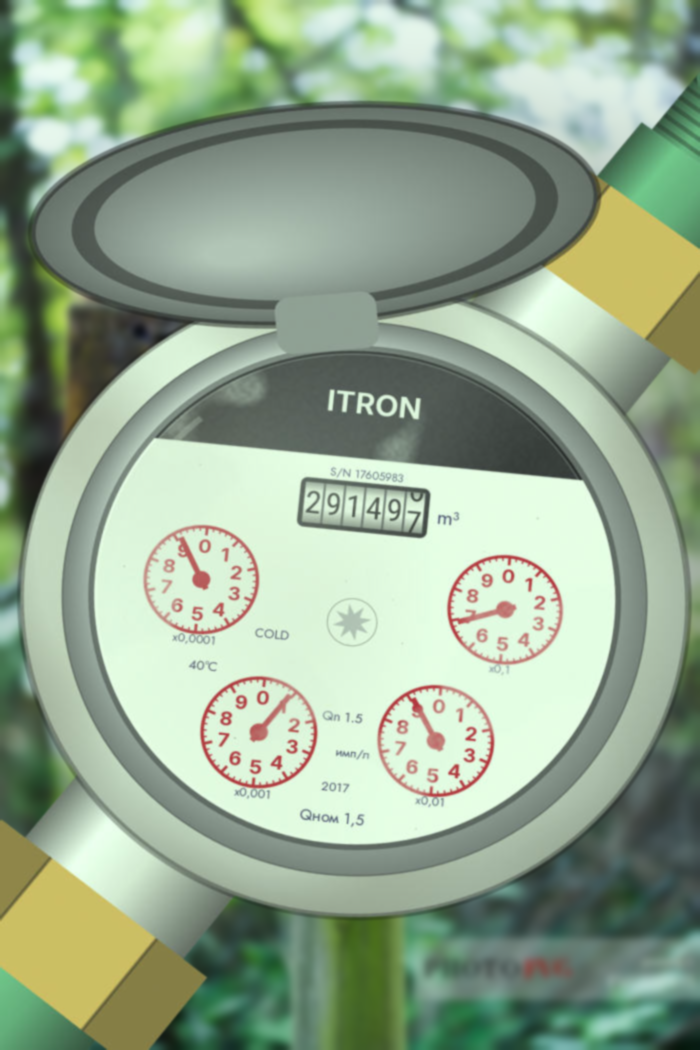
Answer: 291496.6909,m³
